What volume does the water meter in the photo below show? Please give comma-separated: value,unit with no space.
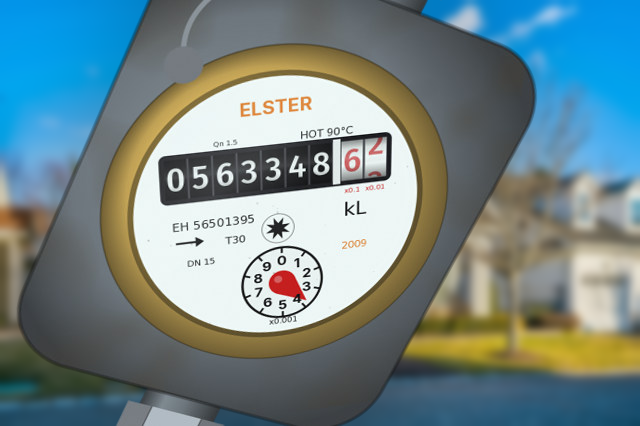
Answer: 563348.623,kL
